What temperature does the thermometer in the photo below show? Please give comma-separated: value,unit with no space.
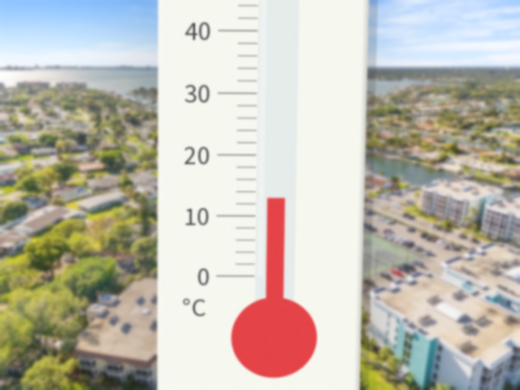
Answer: 13,°C
